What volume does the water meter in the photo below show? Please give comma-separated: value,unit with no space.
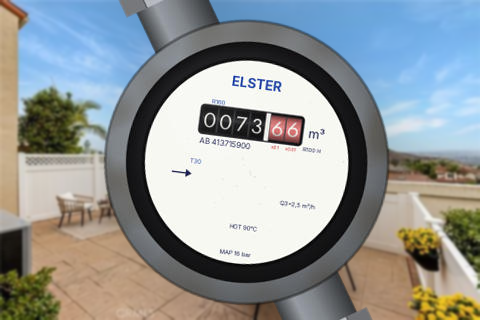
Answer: 73.66,m³
